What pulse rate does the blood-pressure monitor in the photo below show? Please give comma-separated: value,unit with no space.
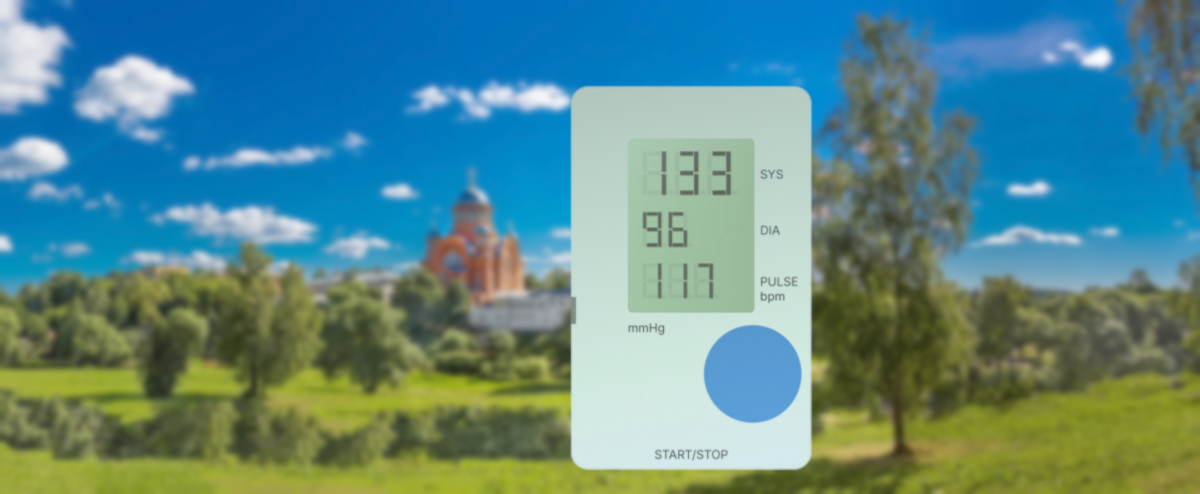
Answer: 117,bpm
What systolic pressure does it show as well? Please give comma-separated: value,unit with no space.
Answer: 133,mmHg
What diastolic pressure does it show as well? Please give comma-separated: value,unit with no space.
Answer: 96,mmHg
